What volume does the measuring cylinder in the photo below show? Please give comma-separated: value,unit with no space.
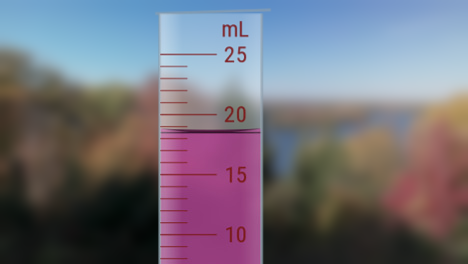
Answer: 18.5,mL
